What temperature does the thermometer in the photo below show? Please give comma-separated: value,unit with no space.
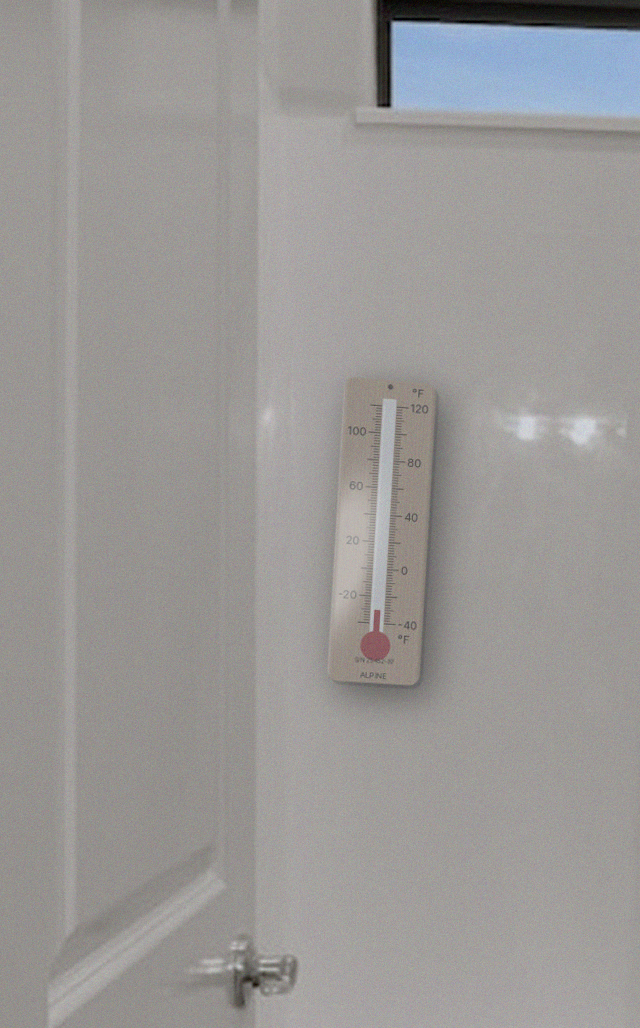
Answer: -30,°F
